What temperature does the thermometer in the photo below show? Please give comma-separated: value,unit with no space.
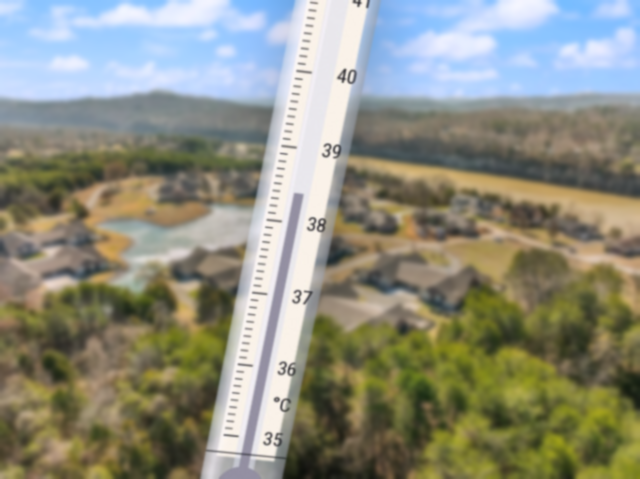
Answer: 38.4,°C
